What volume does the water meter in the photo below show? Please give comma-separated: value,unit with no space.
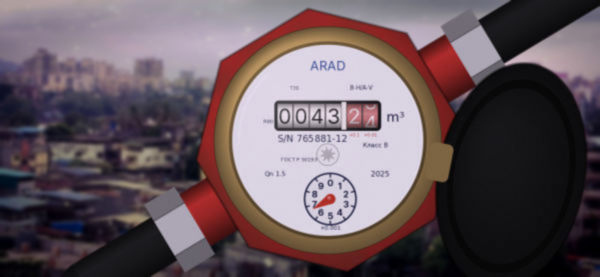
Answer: 43.236,m³
